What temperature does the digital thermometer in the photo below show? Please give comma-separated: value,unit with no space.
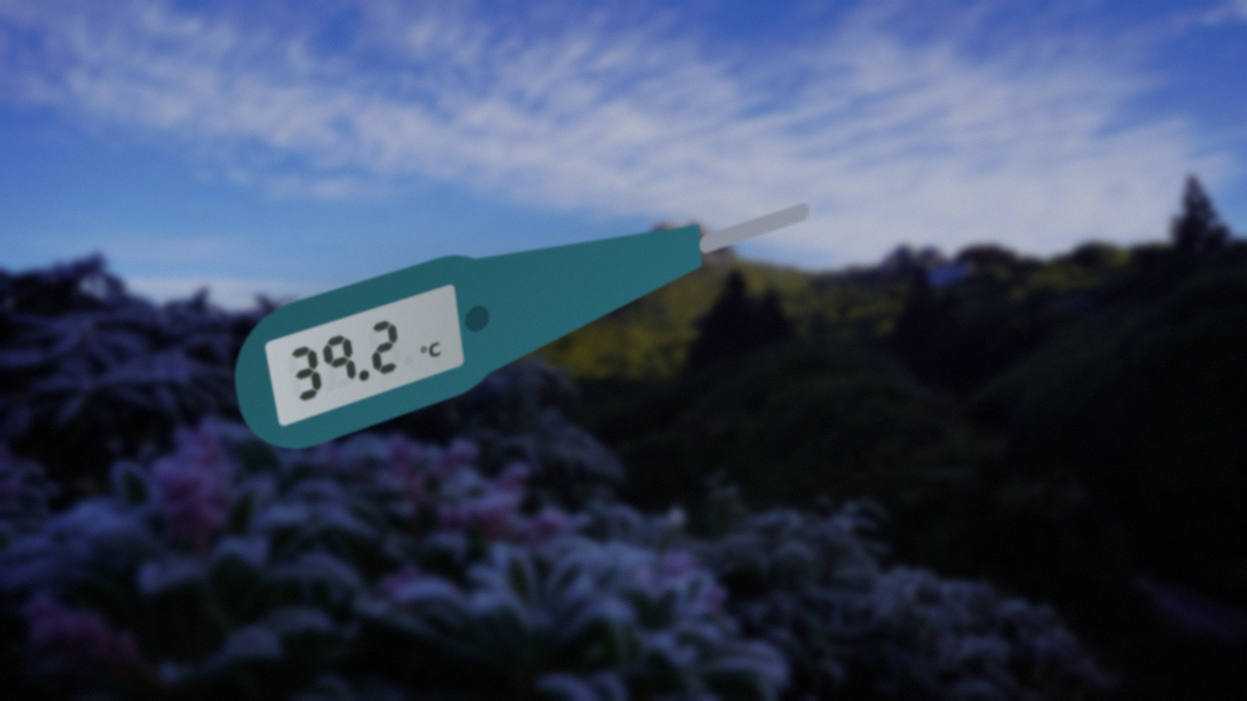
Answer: 39.2,°C
